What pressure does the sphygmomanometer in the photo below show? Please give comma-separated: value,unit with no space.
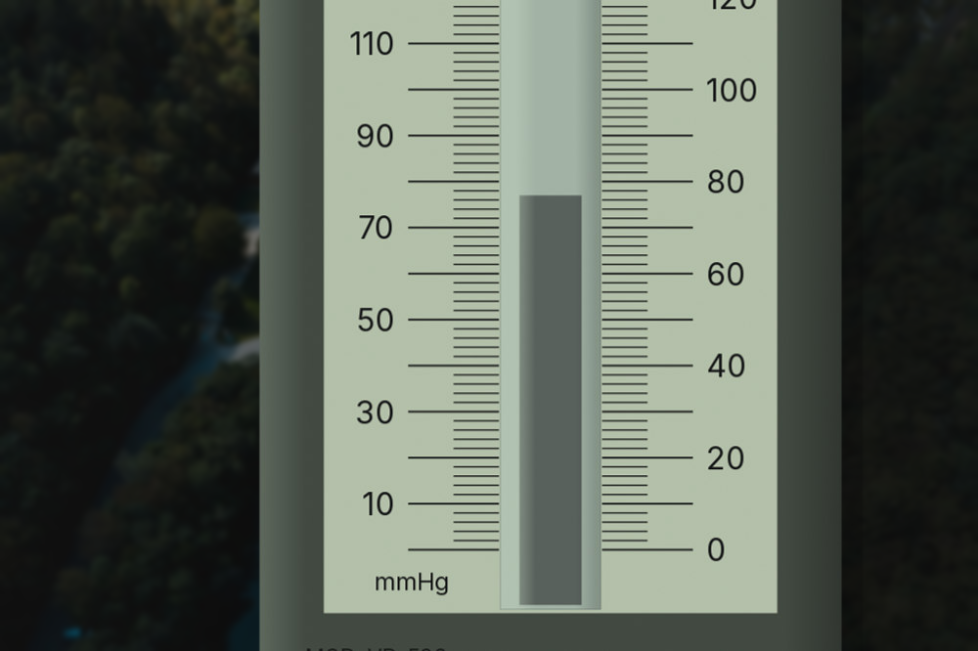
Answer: 77,mmHg
